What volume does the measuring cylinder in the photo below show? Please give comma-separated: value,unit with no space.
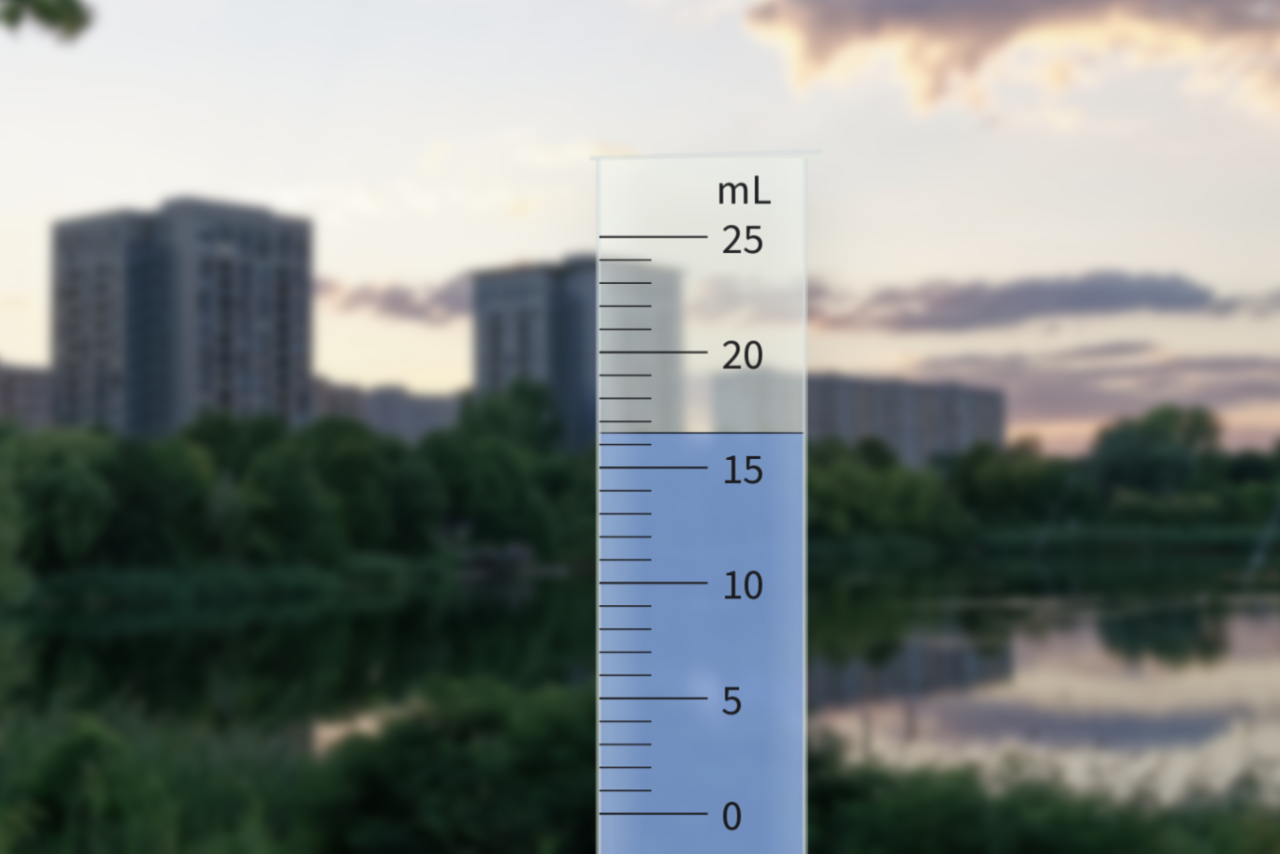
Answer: 16.5,mL
